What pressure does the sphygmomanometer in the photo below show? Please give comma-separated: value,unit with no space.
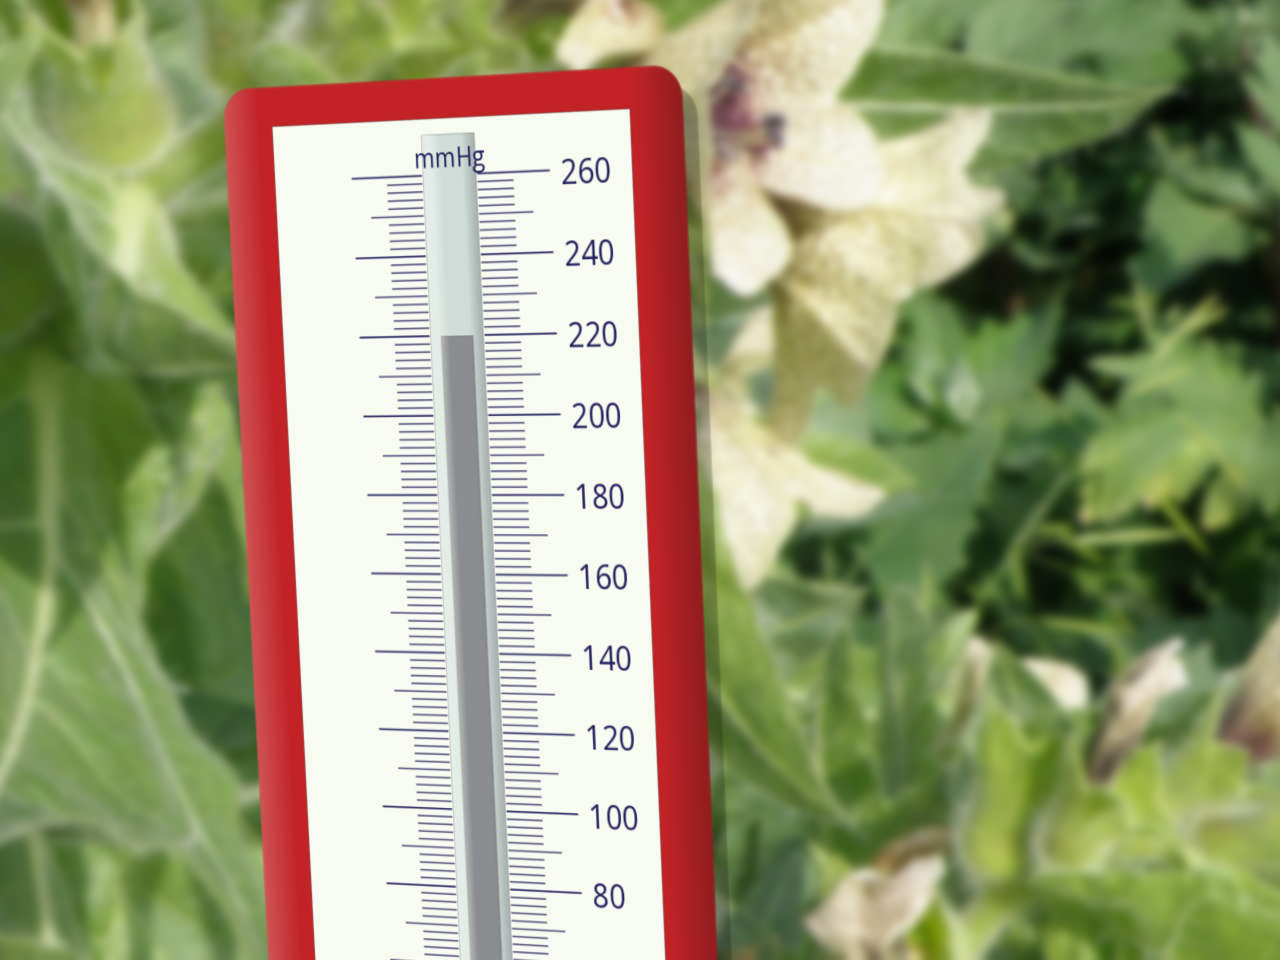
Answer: 220,mmHg
